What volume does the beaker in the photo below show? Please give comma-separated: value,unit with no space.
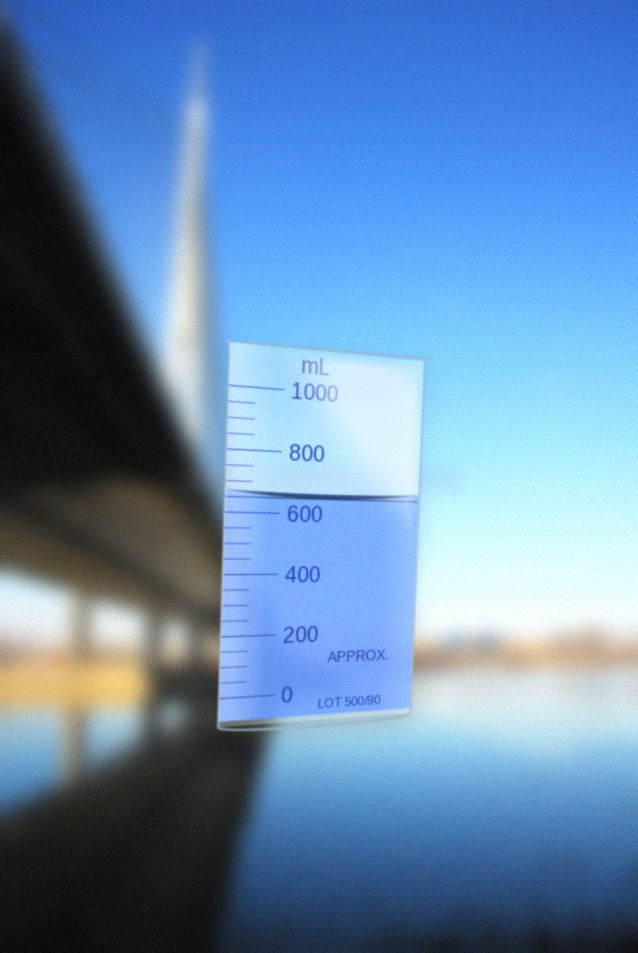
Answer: 650,mL
